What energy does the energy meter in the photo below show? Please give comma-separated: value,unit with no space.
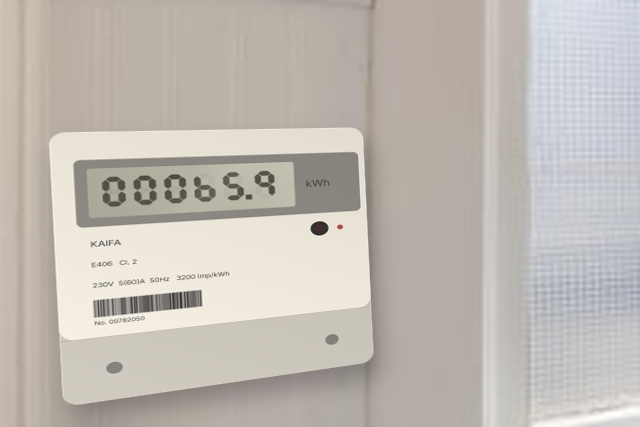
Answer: 65.9,kWh
